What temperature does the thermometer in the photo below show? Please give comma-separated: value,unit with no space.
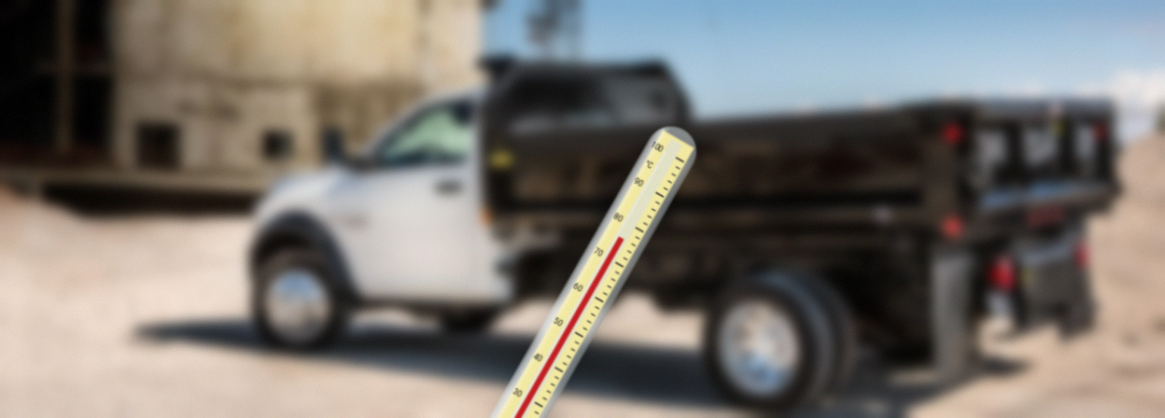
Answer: 76,°C
